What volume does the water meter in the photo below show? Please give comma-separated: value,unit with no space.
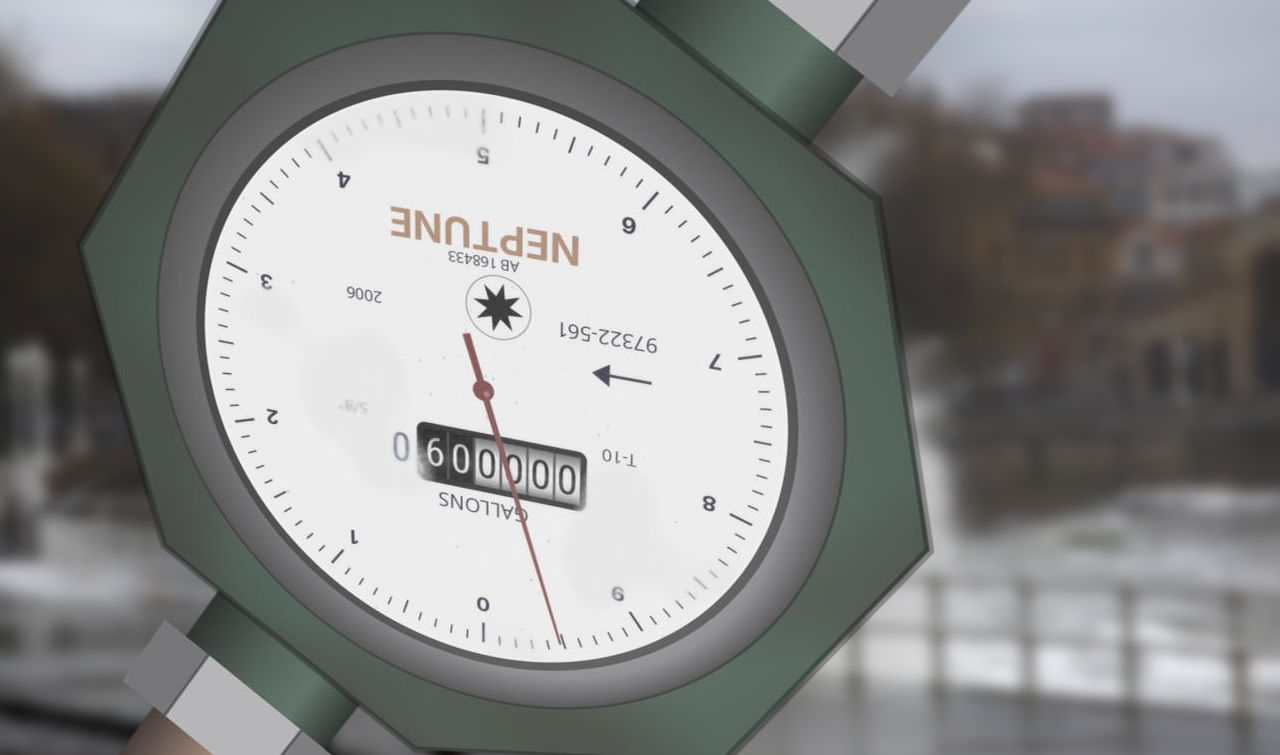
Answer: 89.5,gal
